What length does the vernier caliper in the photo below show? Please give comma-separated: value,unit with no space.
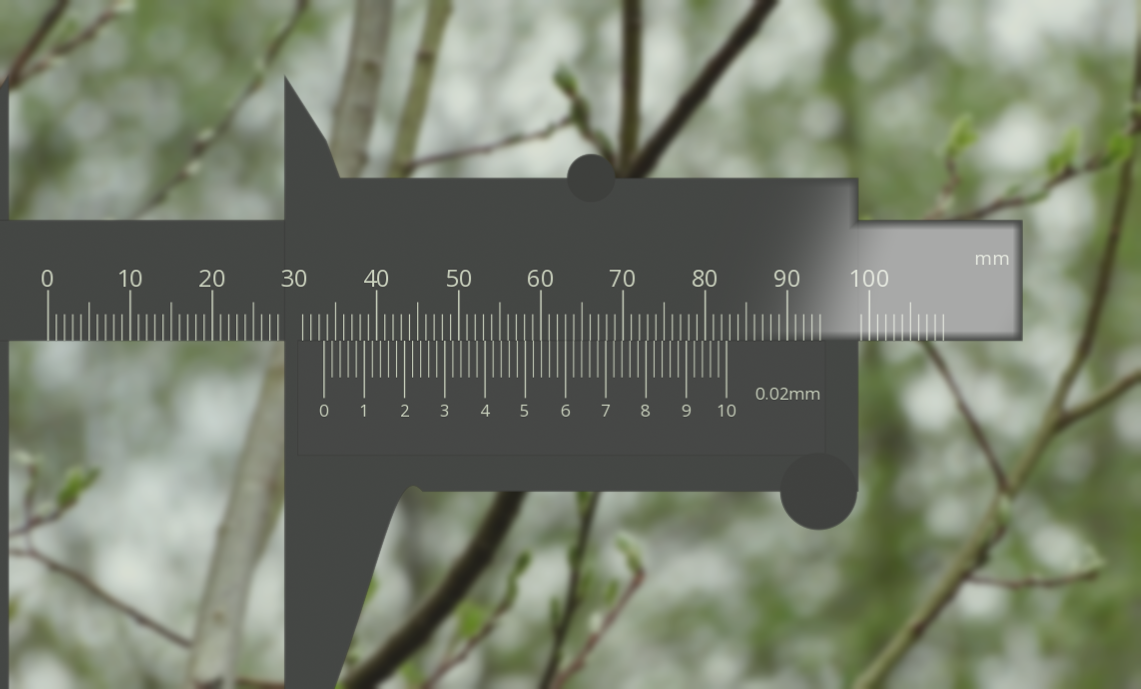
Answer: 33.6,mm
